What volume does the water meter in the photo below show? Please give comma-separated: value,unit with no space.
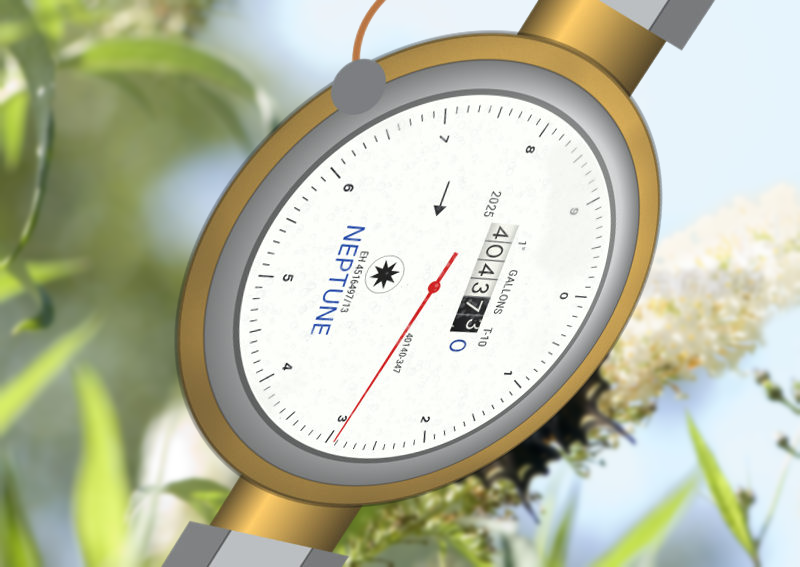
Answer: 4043732.9,gal
